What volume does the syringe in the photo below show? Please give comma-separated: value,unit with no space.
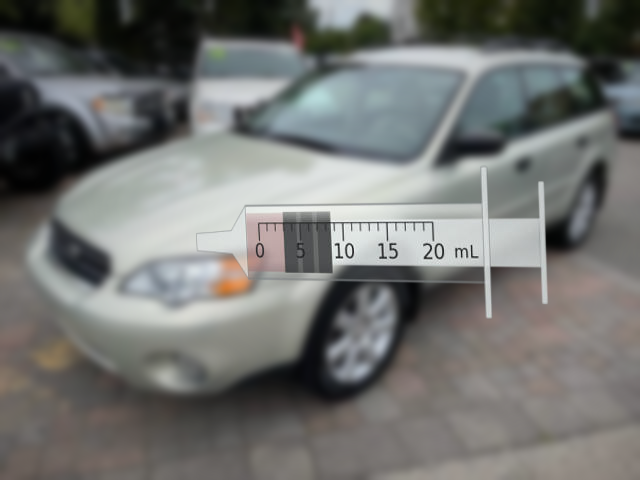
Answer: 3,mL
